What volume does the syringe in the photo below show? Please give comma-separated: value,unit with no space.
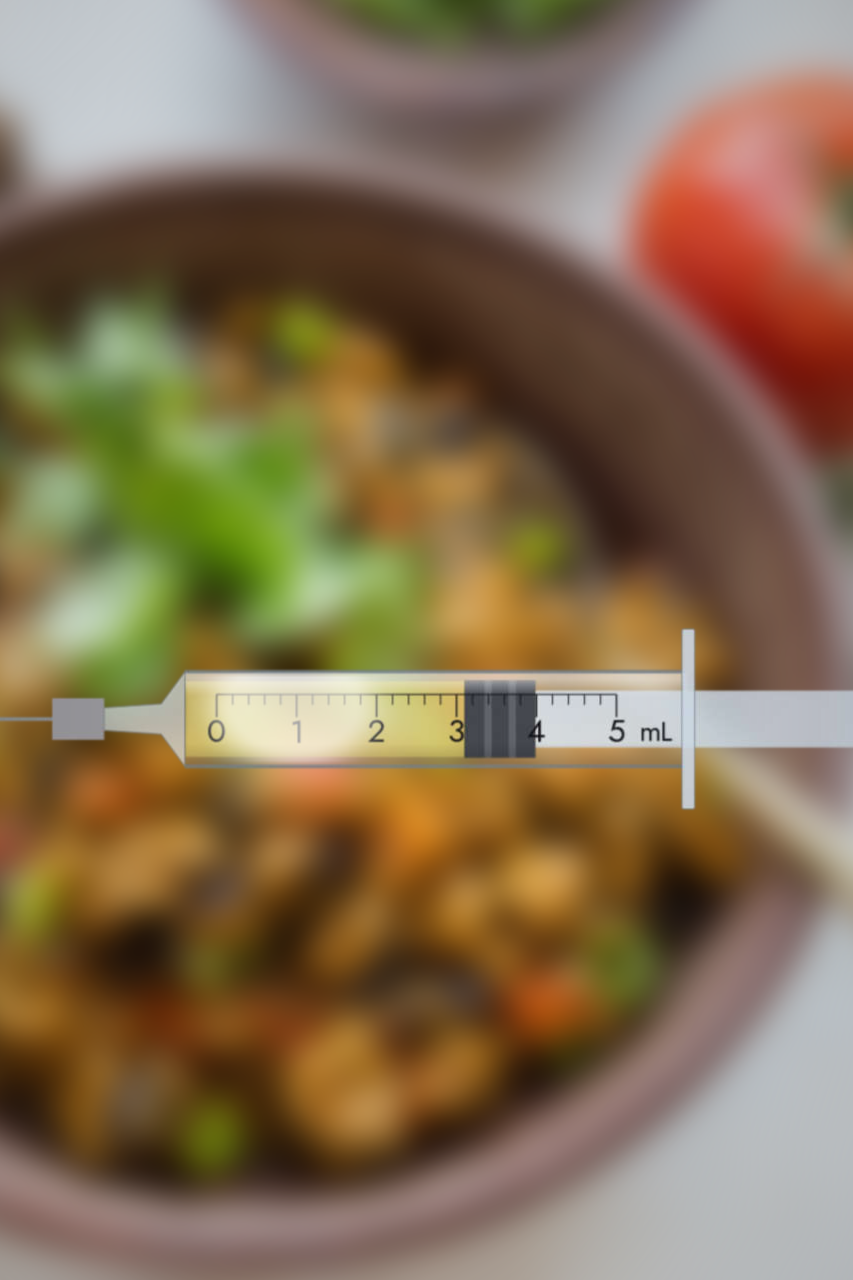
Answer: 3.1,mL
